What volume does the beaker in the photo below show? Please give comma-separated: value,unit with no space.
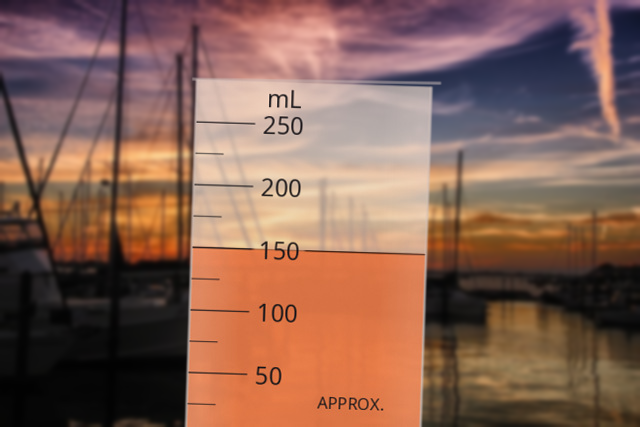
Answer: 150,mL
